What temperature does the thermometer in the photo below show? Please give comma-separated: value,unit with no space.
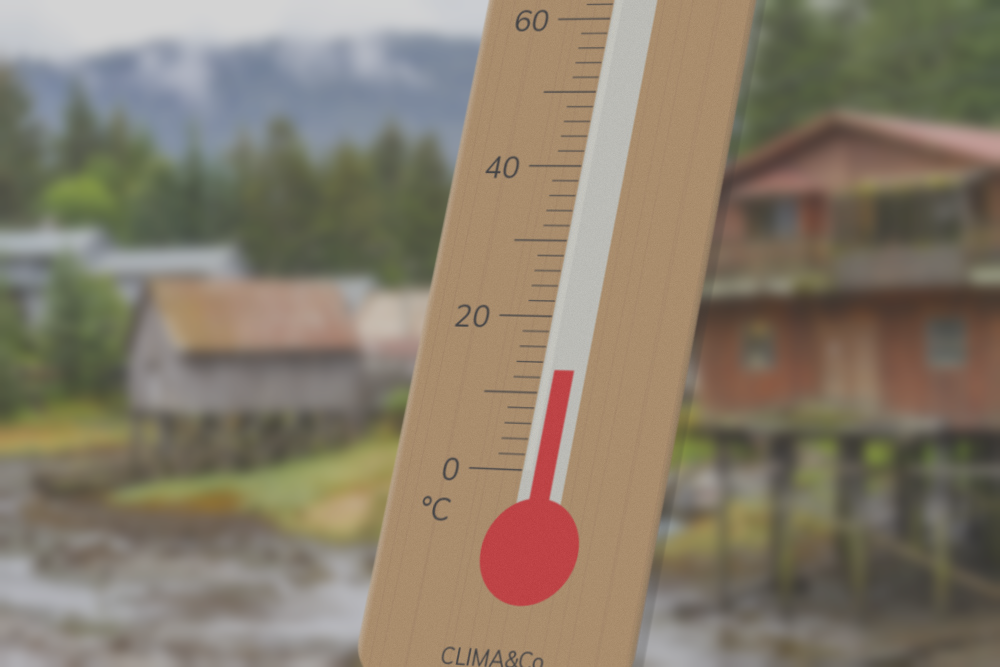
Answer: 13,°C
